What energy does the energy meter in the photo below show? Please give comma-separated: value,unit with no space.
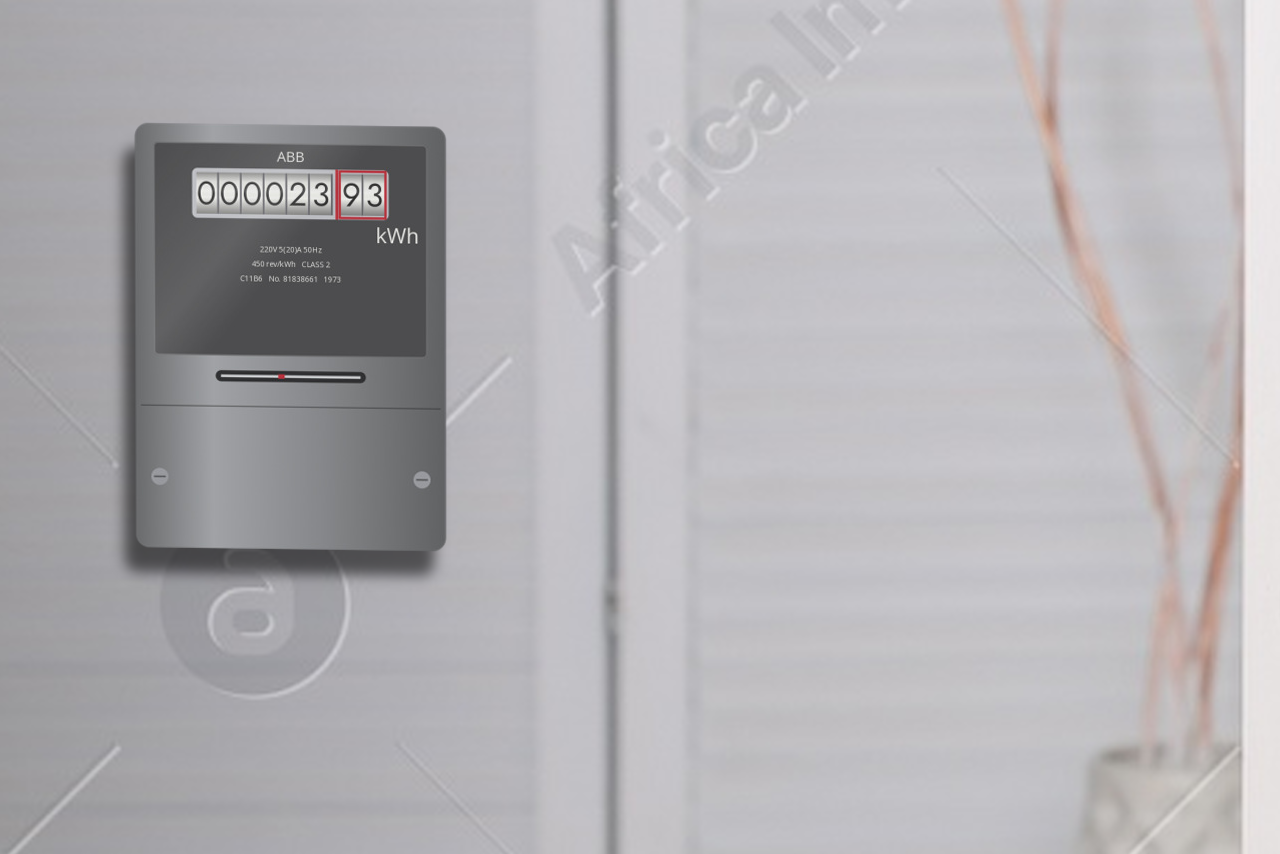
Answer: 23.93,kWh
